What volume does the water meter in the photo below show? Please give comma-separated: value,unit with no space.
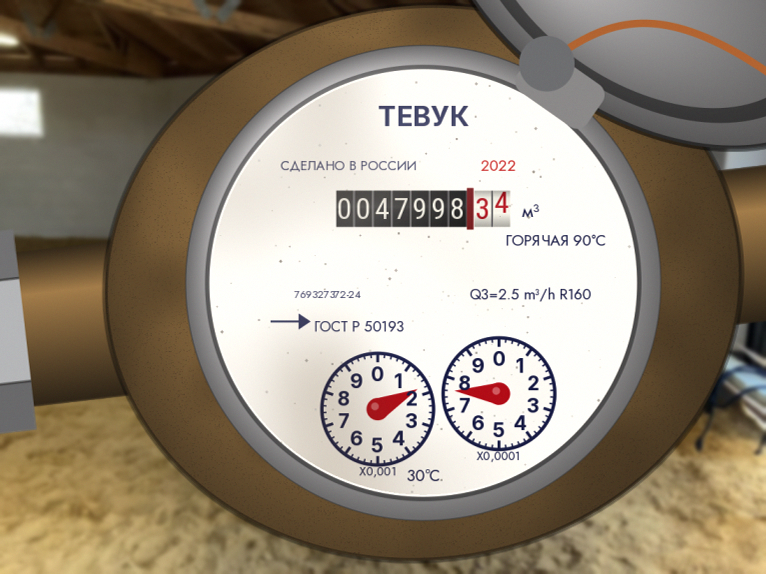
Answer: 47998.3417,m³
